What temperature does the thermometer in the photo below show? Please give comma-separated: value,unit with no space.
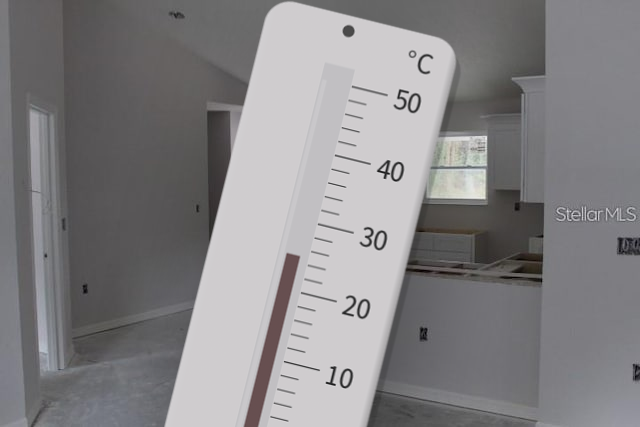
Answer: 25,°C
